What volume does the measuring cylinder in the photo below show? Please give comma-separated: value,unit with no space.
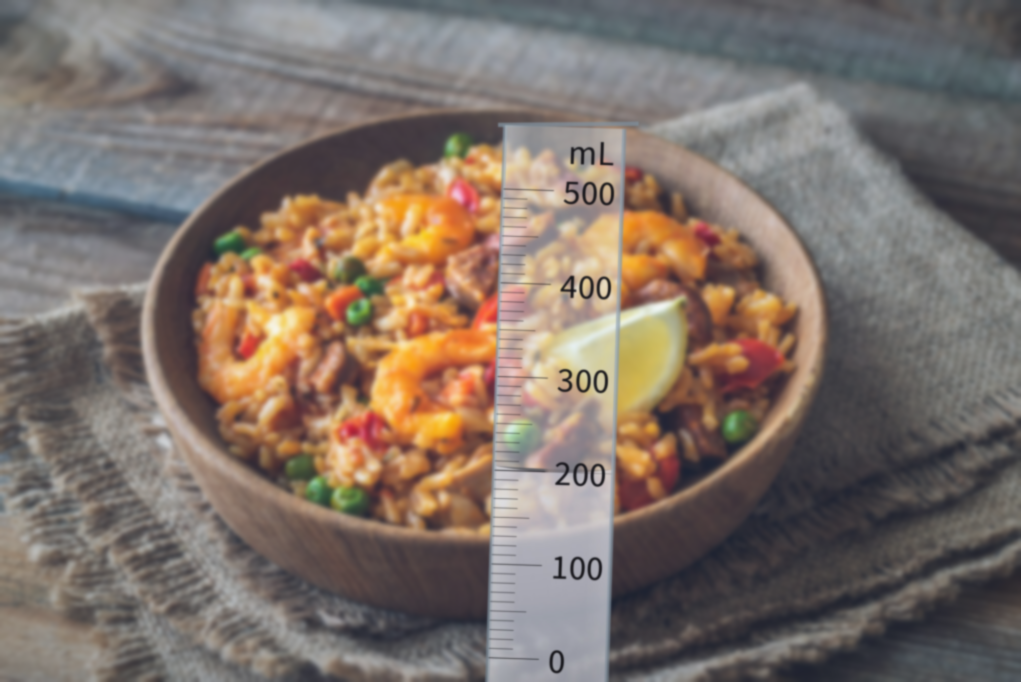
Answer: 200,mL
